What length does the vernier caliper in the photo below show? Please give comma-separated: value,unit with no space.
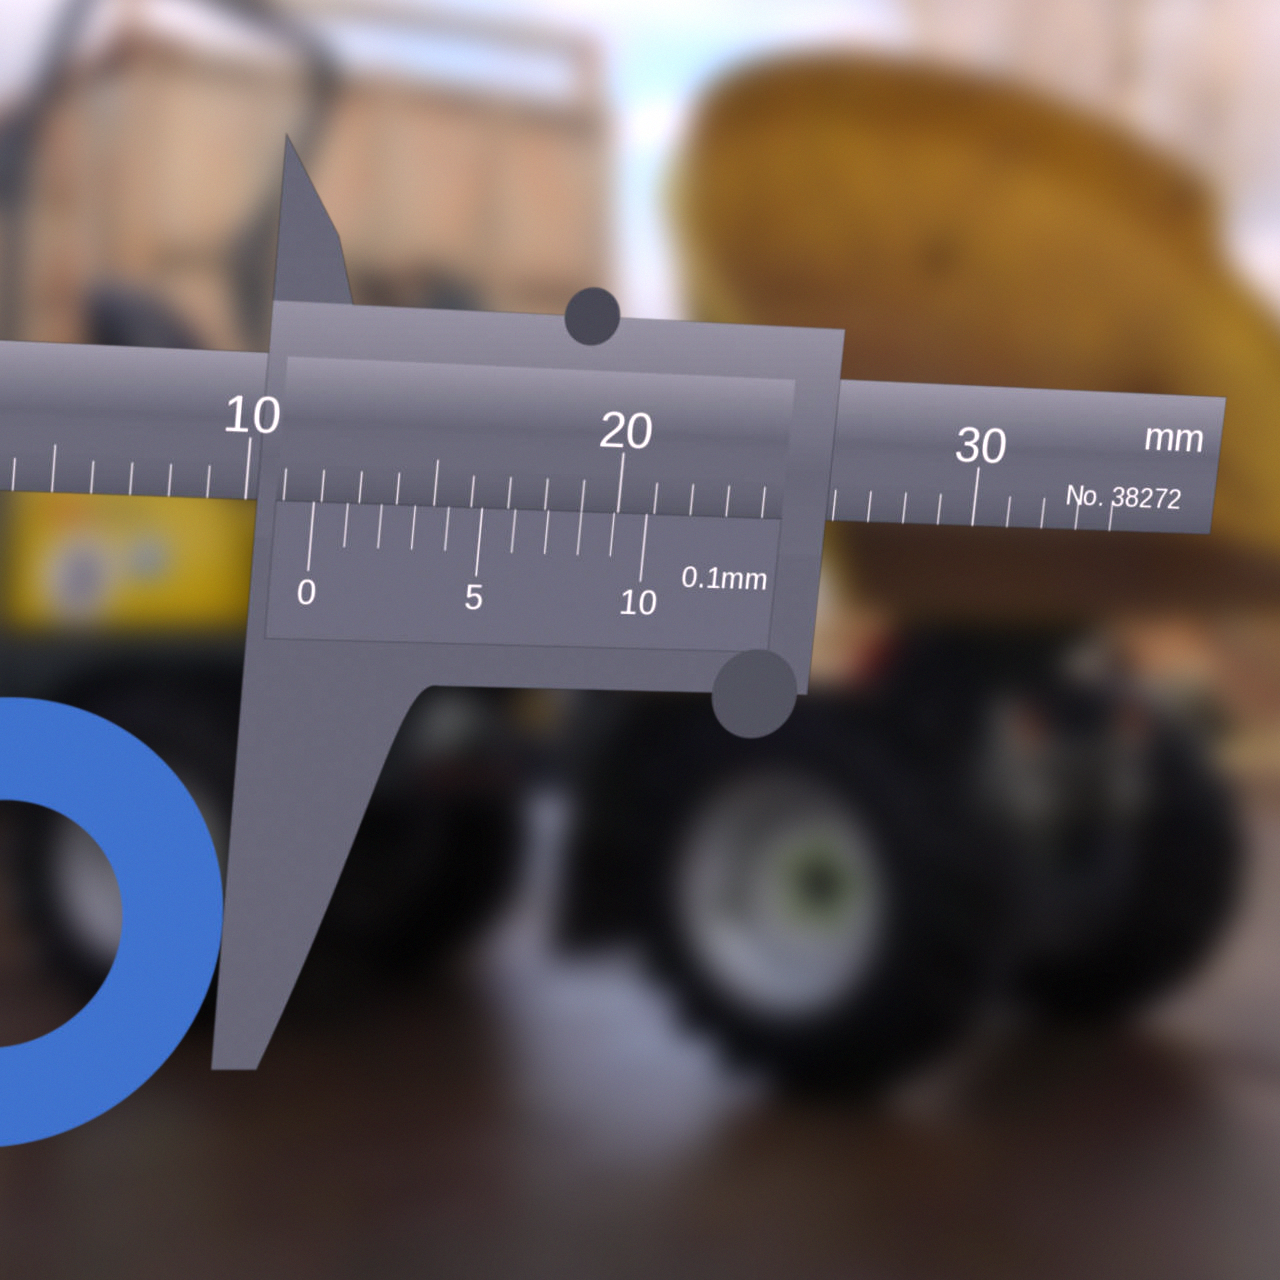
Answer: 11.8,mm
